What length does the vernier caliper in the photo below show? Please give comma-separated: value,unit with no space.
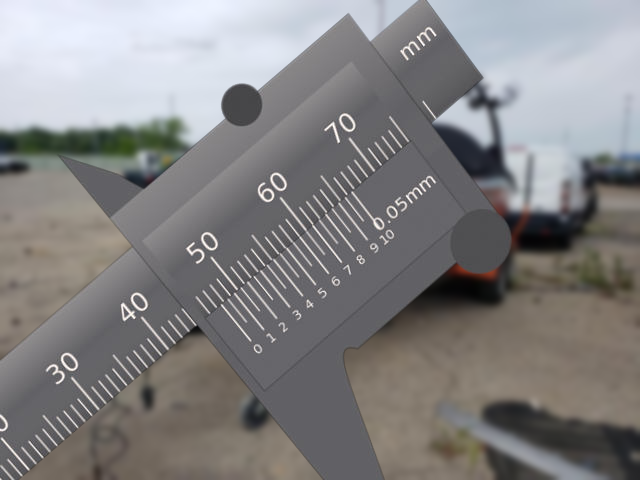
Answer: 47.6,mm
